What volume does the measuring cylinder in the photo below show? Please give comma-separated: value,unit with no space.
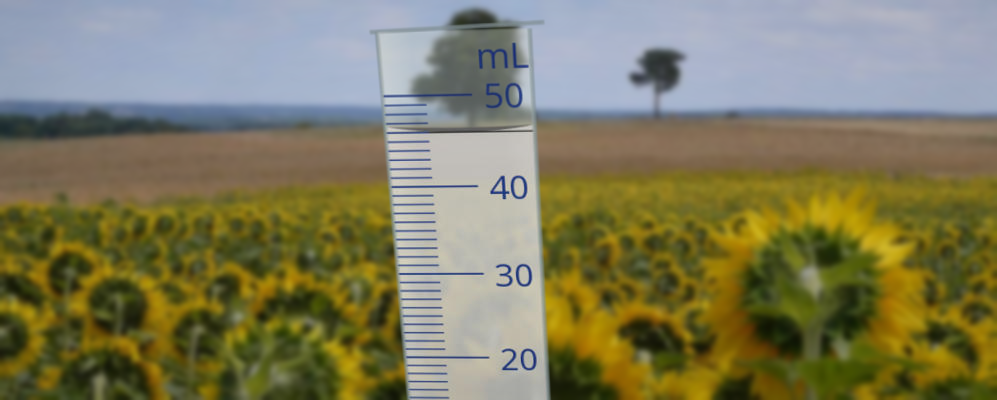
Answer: 46,mL
